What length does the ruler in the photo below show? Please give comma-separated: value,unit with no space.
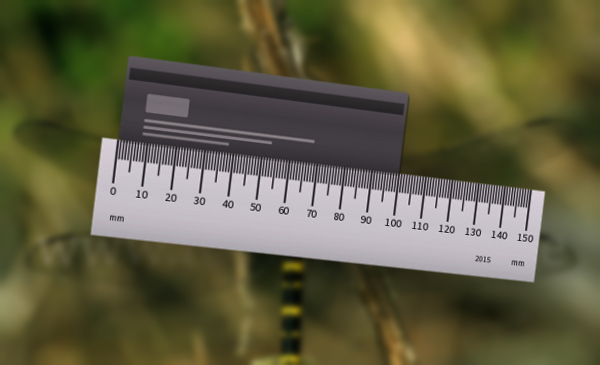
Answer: 100,mm
